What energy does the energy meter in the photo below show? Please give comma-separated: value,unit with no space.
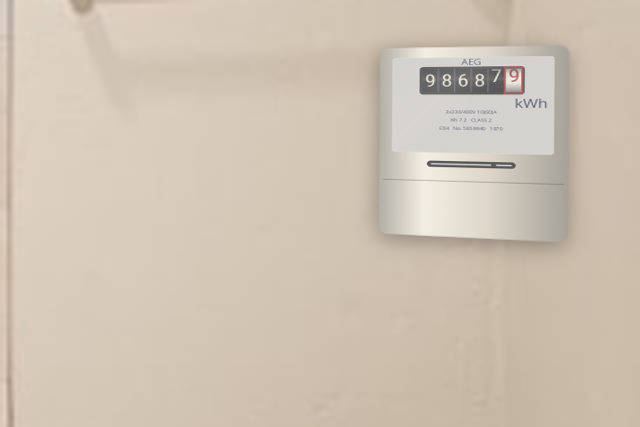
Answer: 98687.9,kWh
